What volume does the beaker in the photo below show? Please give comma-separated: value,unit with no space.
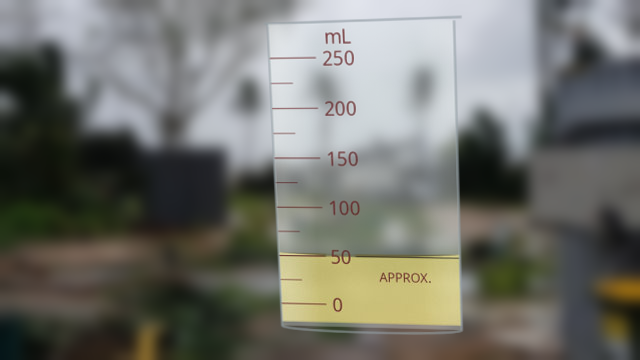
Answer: 50,mL
